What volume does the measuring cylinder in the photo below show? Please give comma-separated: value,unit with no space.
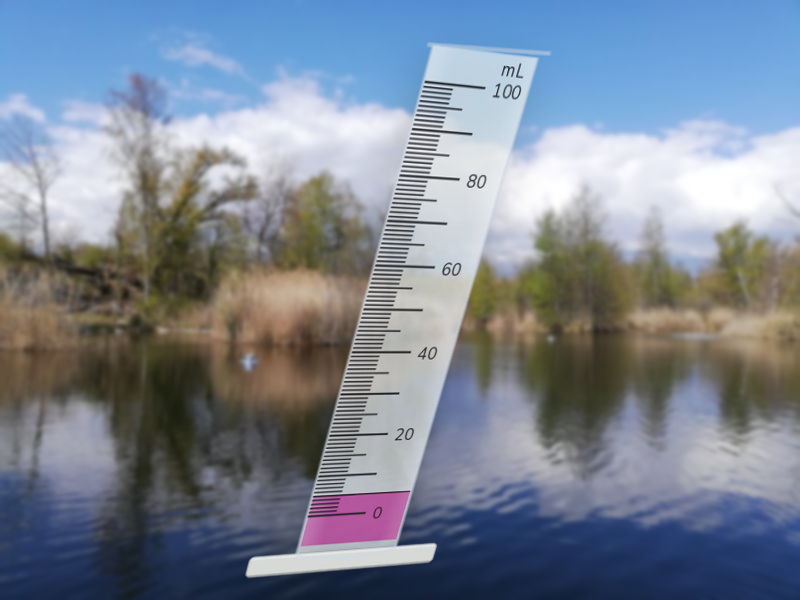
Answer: 5,mL
